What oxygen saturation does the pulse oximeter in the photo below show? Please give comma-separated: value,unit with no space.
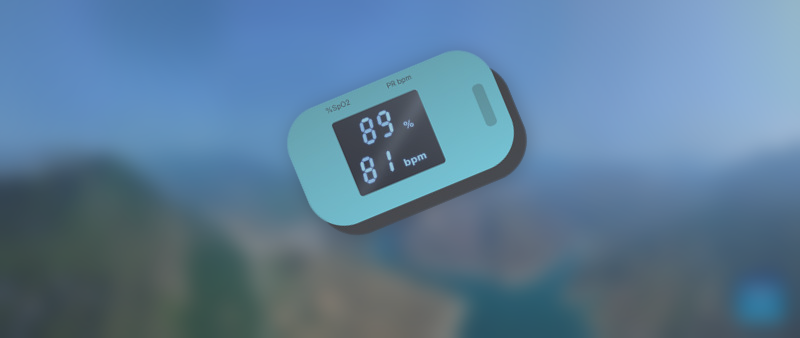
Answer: 89,%
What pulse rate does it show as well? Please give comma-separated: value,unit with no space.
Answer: 81,bpm
